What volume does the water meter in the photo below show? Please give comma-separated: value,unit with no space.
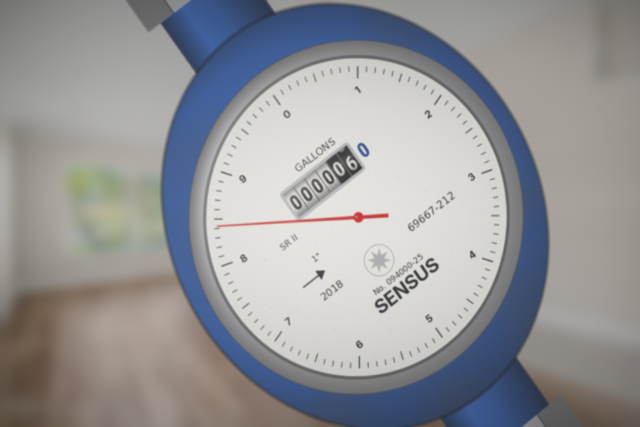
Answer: 58.4,gal
